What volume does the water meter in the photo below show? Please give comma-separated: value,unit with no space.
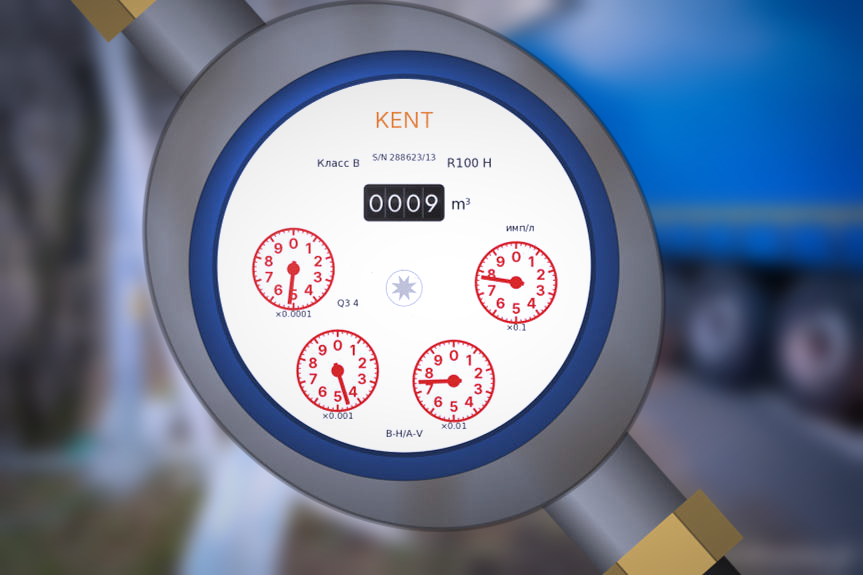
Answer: 9.7745,m³
